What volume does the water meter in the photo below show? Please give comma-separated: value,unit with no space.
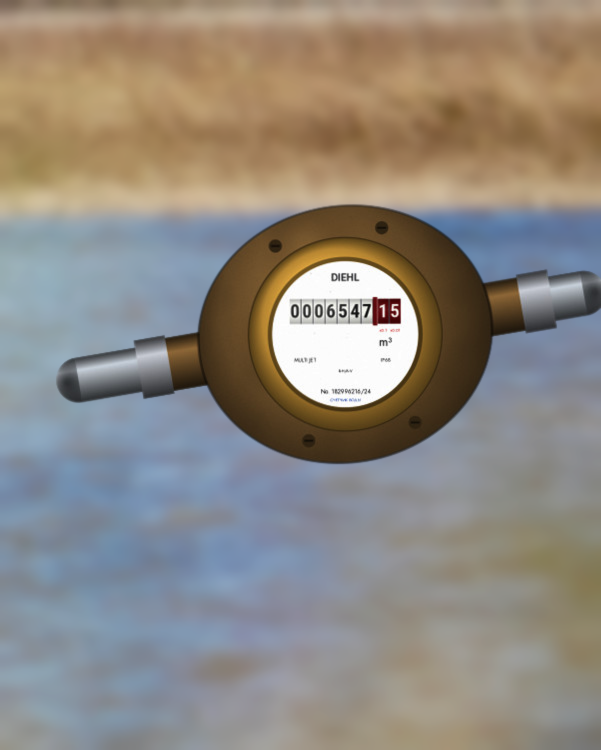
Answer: 6547.15,m³
